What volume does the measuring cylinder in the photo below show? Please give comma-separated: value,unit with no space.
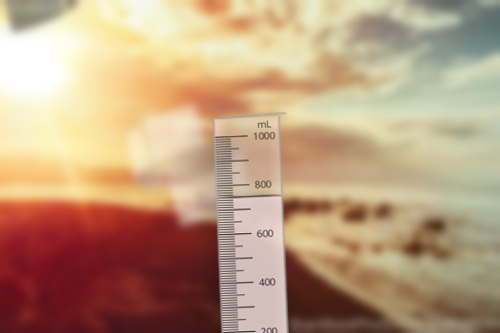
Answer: 750,mL
